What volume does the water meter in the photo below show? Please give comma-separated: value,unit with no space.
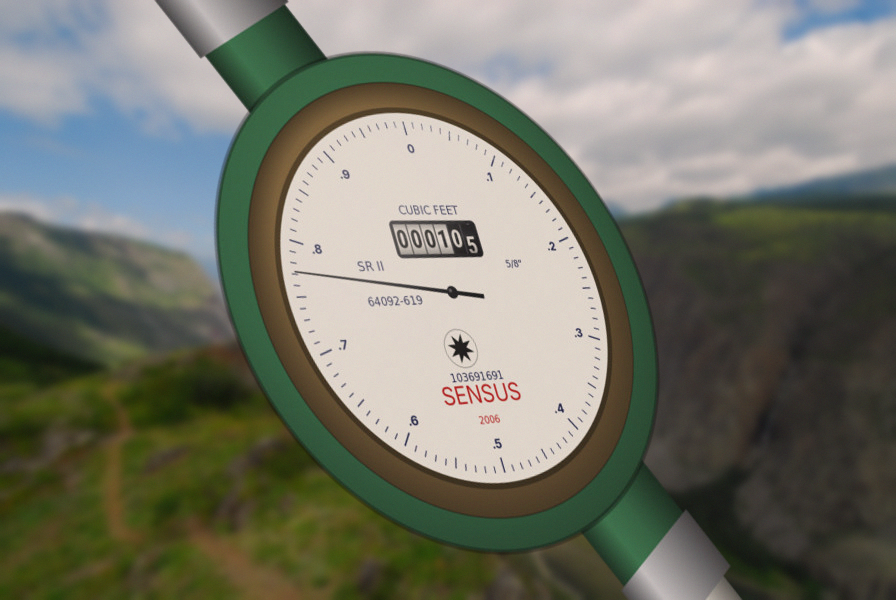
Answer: 104.77,ft³
